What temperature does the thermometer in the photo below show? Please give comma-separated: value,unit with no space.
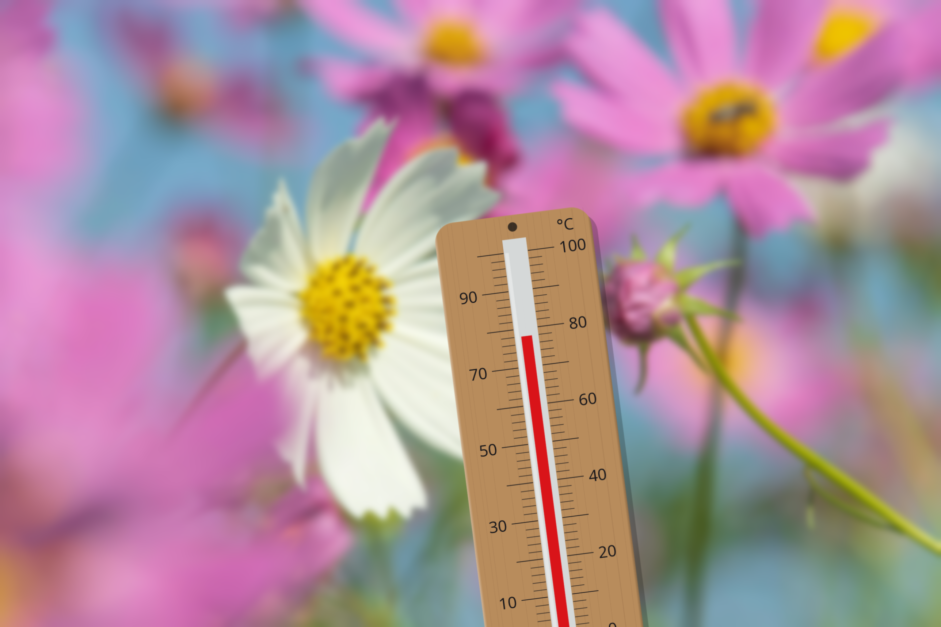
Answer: 78,°C
